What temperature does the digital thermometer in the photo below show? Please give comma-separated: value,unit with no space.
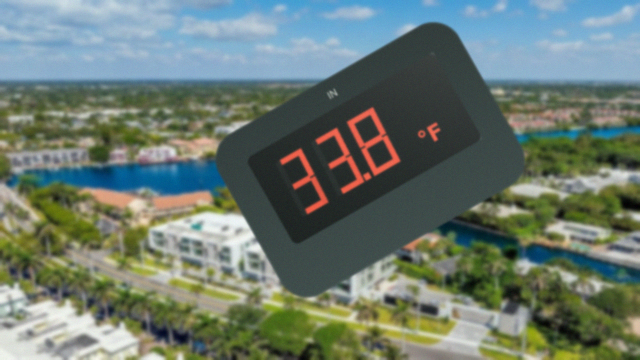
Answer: 33.8,°F
